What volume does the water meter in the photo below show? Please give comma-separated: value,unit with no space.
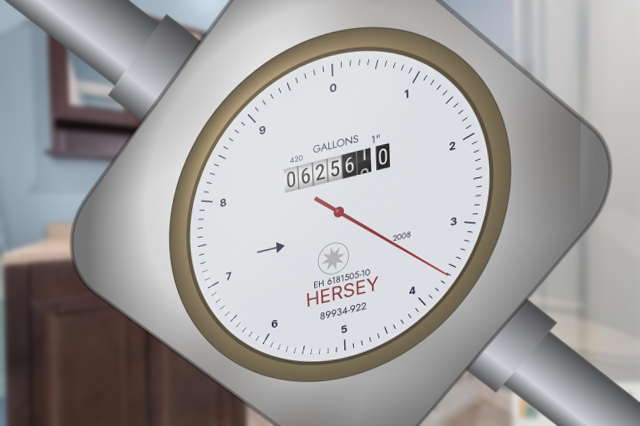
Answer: 625613.6,gal
